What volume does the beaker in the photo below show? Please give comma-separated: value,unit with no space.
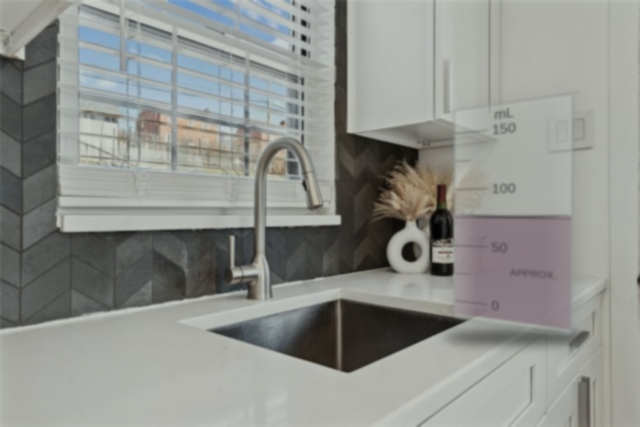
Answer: 75,mL
